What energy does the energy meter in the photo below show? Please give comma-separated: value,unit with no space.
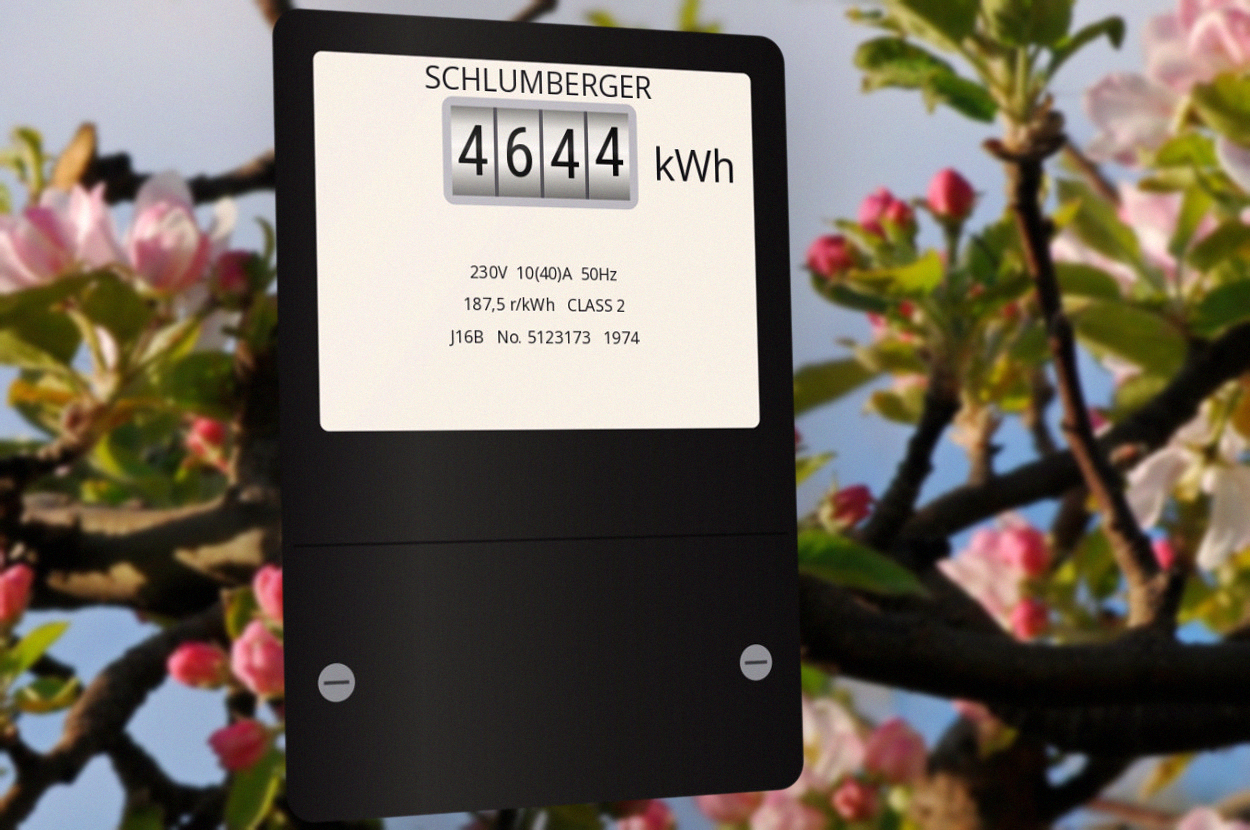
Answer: 4644,kWh
